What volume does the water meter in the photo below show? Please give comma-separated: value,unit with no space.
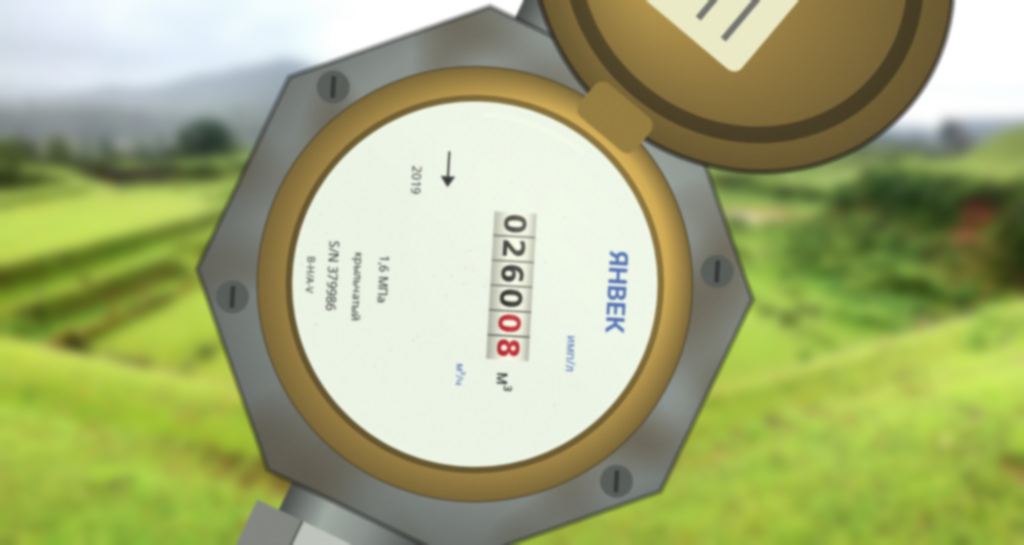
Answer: 260.08,m³
